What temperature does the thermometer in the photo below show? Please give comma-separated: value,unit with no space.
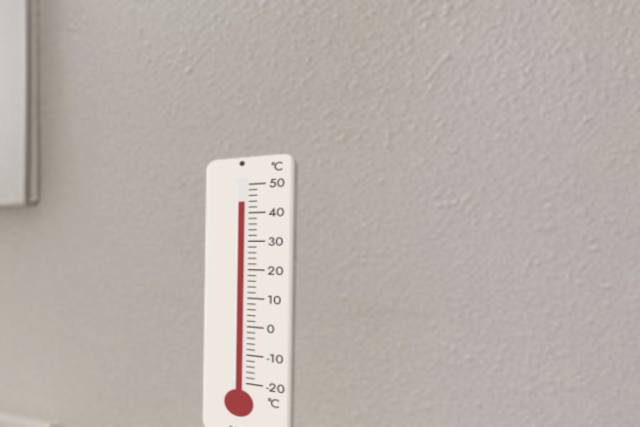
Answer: 44,°C
